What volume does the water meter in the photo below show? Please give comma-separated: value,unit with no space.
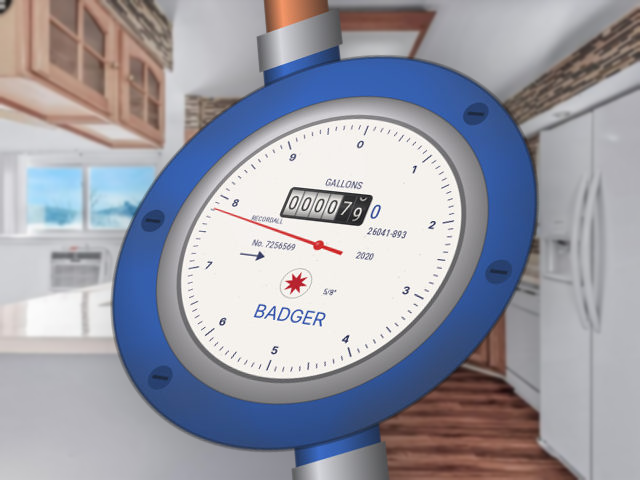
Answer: 787.8,gal
